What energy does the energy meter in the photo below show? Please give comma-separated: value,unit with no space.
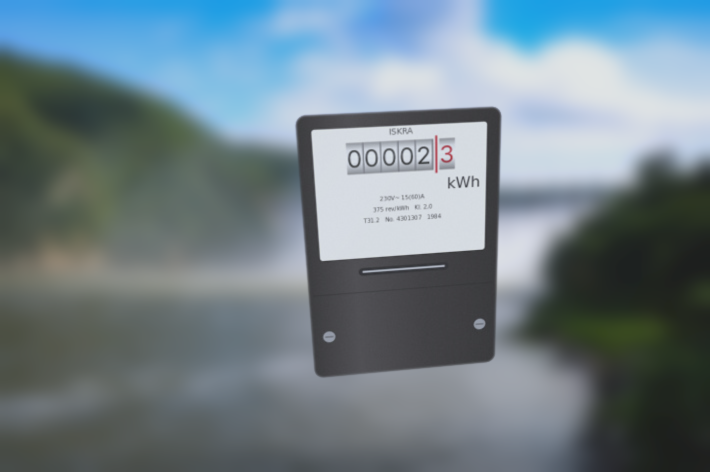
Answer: 2.3,kWh
